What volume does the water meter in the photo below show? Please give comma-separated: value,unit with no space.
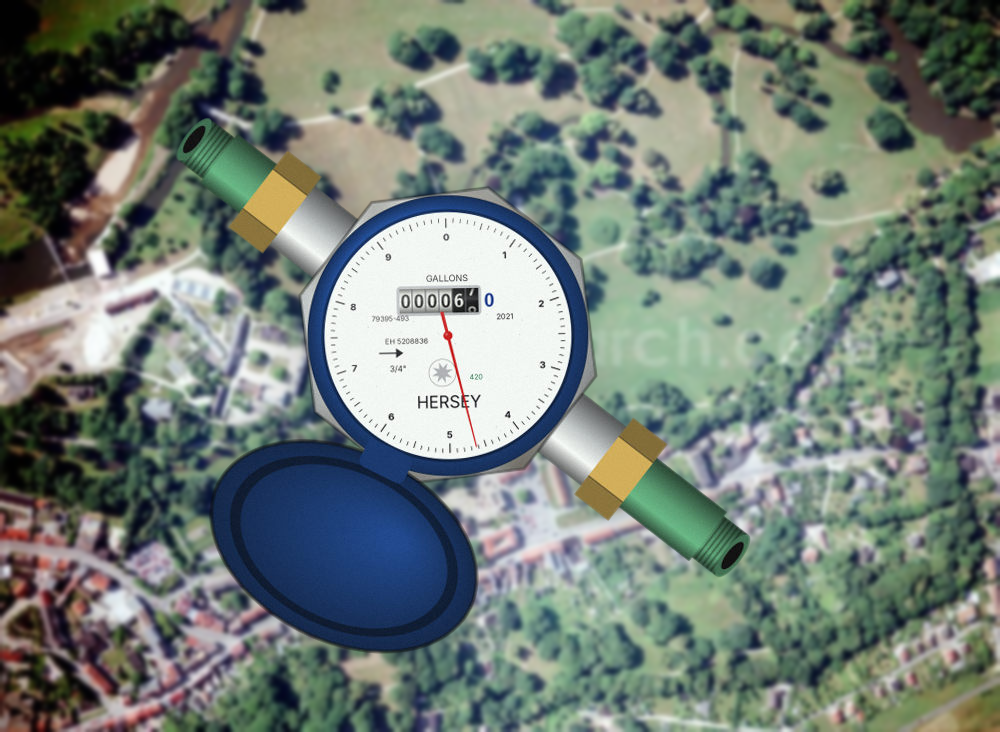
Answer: 674.6,gal
